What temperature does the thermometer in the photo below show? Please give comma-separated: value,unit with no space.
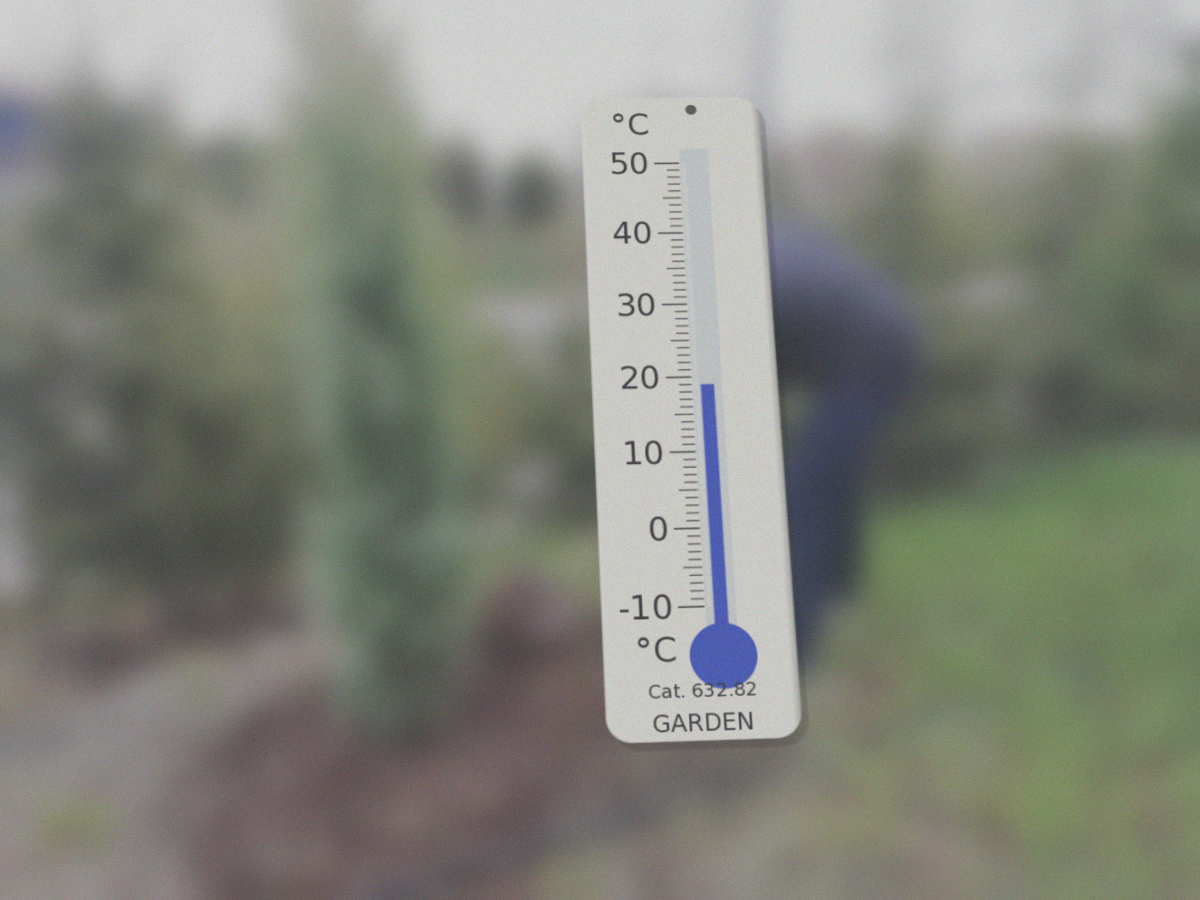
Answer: 19,°C
